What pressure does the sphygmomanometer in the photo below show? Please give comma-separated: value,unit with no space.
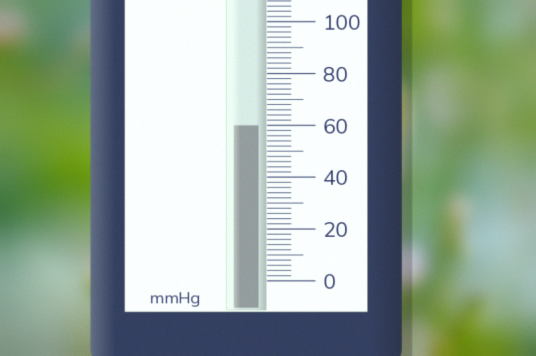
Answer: 60,mmHg
